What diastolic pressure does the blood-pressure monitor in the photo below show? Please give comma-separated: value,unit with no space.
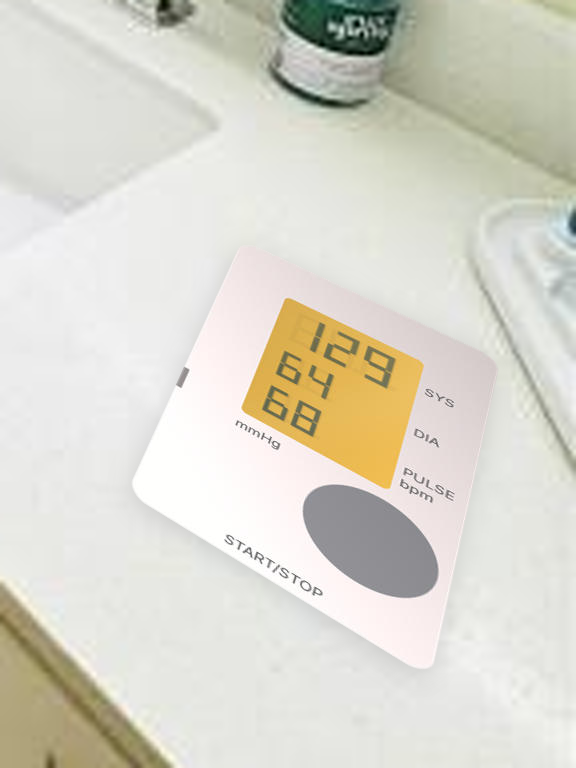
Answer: 64,mmHg
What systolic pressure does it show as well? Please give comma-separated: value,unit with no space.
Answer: 129,mmHg
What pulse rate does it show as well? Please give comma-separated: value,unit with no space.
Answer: 68,bpm
